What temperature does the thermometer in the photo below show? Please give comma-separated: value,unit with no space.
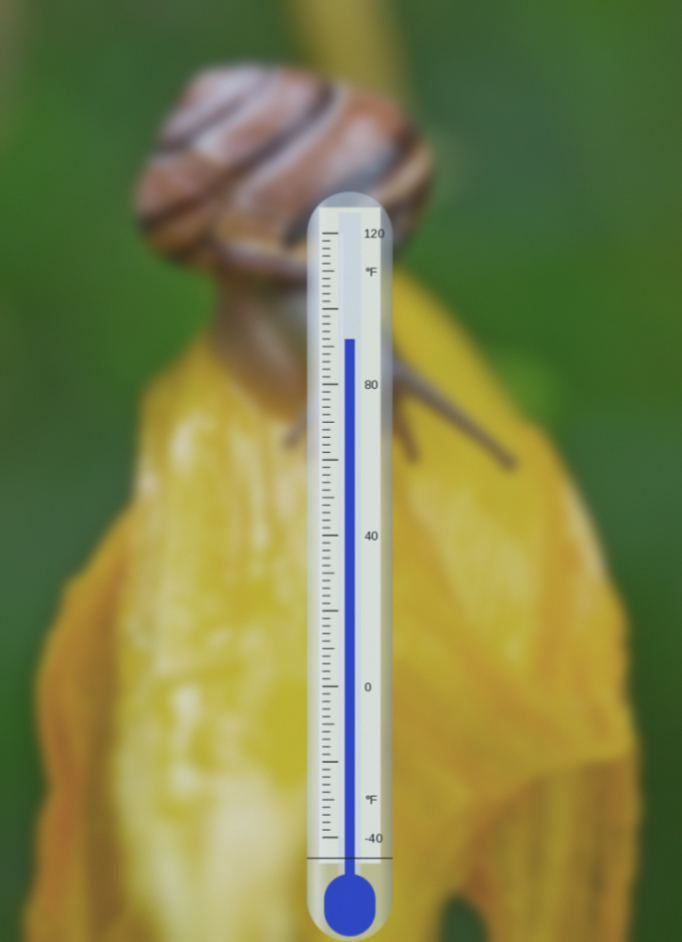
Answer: 92,°F
